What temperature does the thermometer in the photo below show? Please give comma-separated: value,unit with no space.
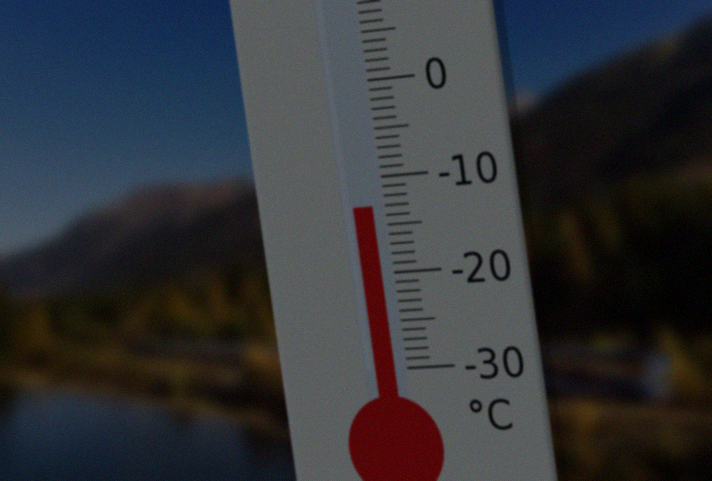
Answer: -13,°C
